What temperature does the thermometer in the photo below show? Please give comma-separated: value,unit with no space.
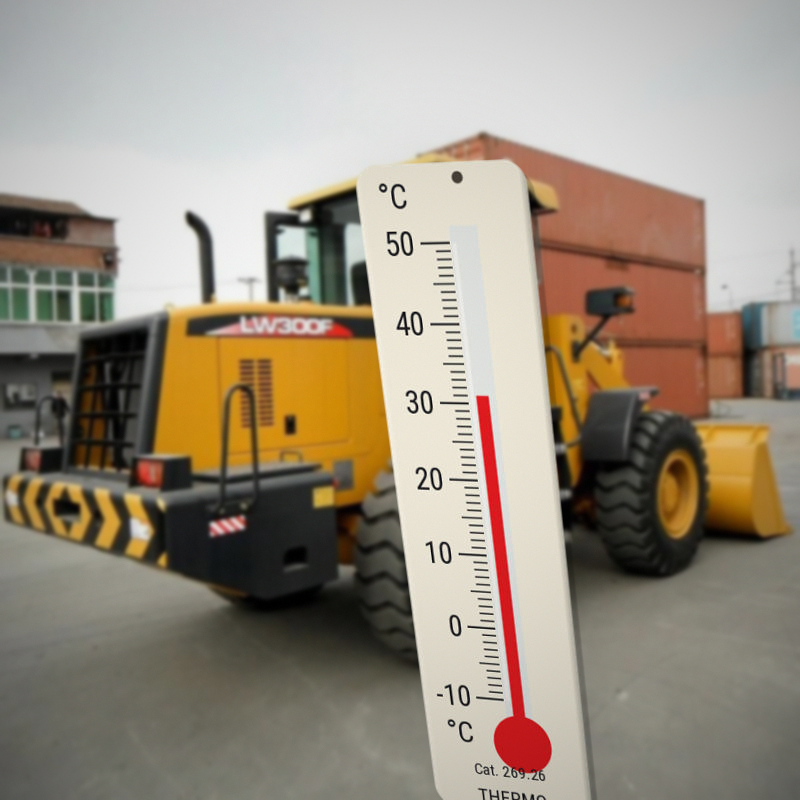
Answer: 31,°C
